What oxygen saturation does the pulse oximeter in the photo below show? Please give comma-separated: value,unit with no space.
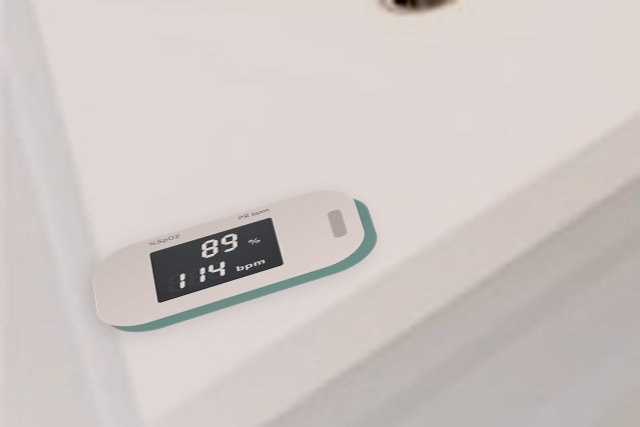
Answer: 89,%
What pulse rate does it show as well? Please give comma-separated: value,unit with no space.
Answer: 114,bpm
